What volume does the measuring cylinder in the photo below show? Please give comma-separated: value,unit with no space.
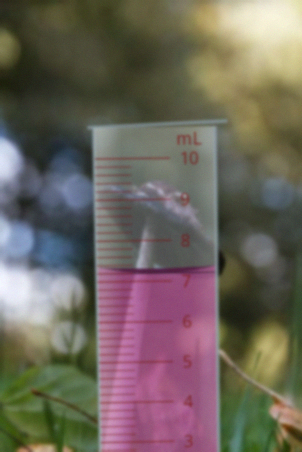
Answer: 7.2,mL
